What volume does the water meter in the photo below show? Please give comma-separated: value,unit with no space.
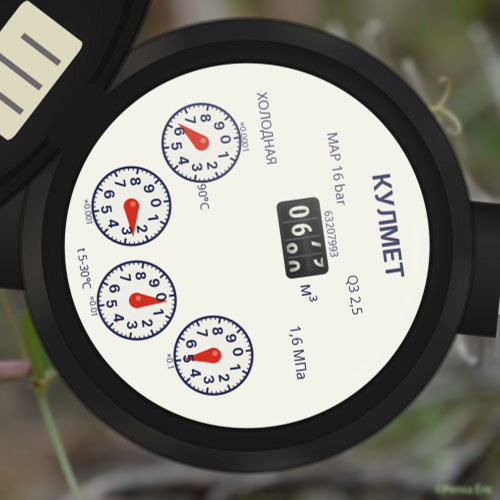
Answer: 679.5026,m³
